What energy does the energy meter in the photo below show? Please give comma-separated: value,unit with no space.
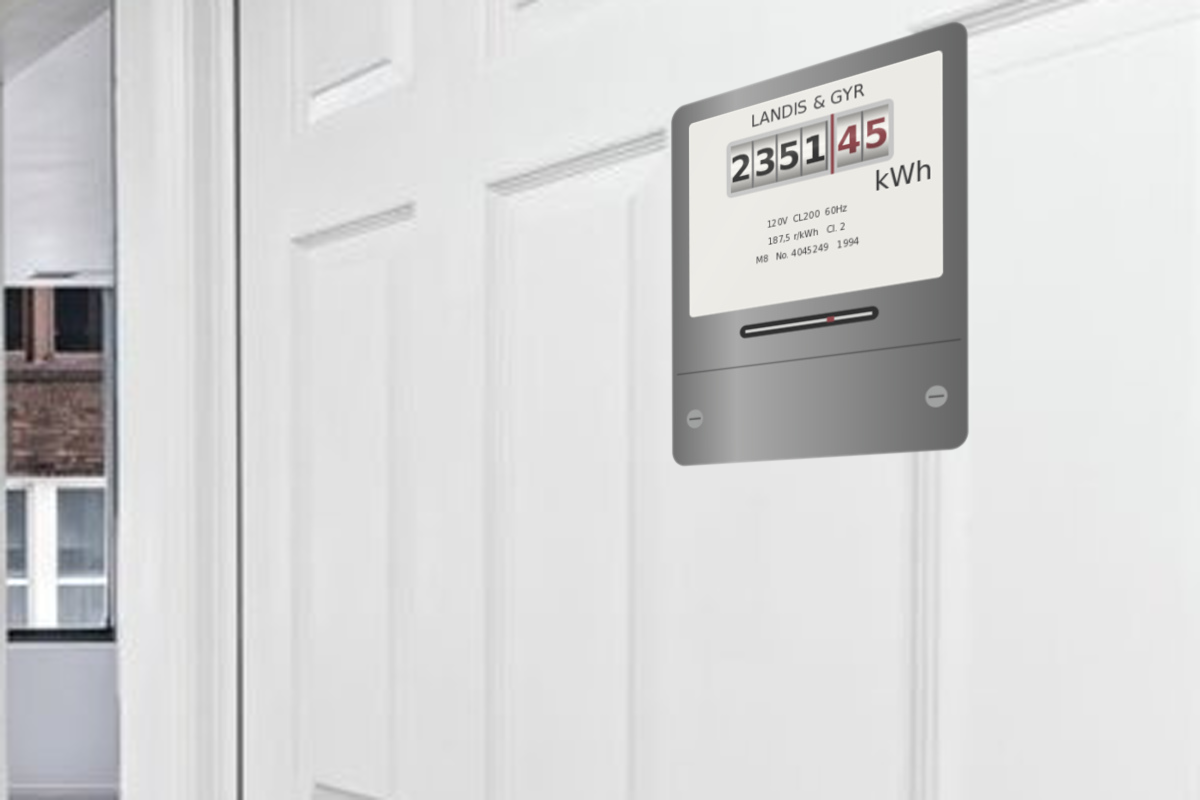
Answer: 2351.45,kWh
